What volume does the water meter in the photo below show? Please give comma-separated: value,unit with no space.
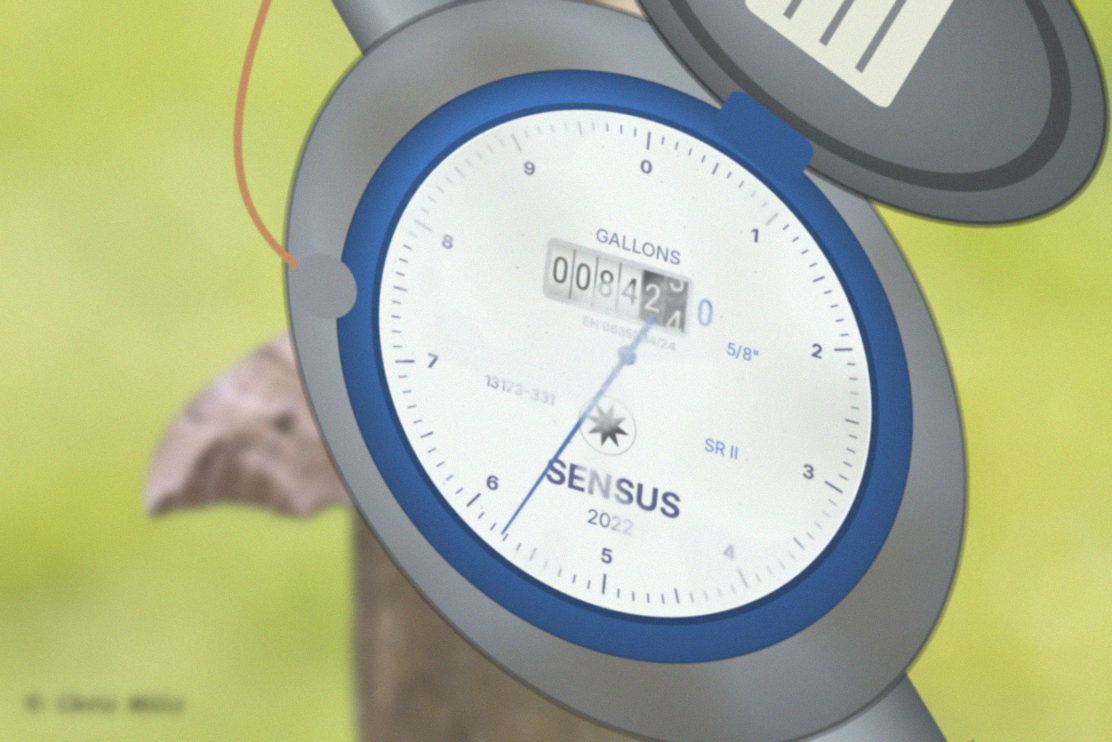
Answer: 84235.7,gal
